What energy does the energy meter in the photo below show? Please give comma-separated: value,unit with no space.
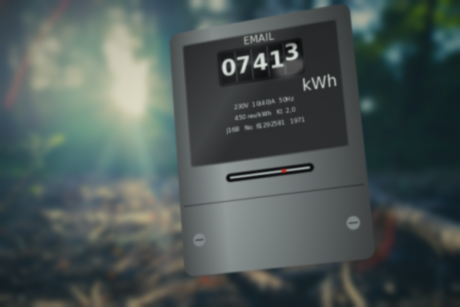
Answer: 7413,kWh
